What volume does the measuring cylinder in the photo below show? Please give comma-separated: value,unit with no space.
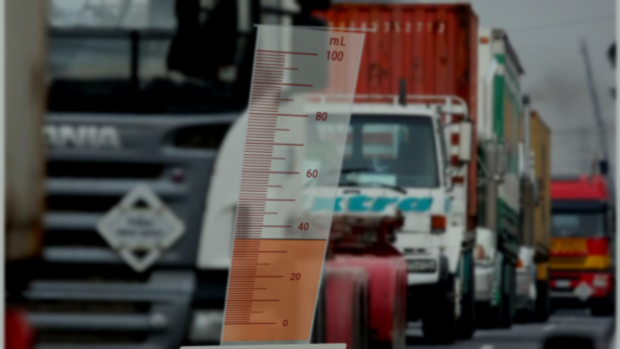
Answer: 35,mL
